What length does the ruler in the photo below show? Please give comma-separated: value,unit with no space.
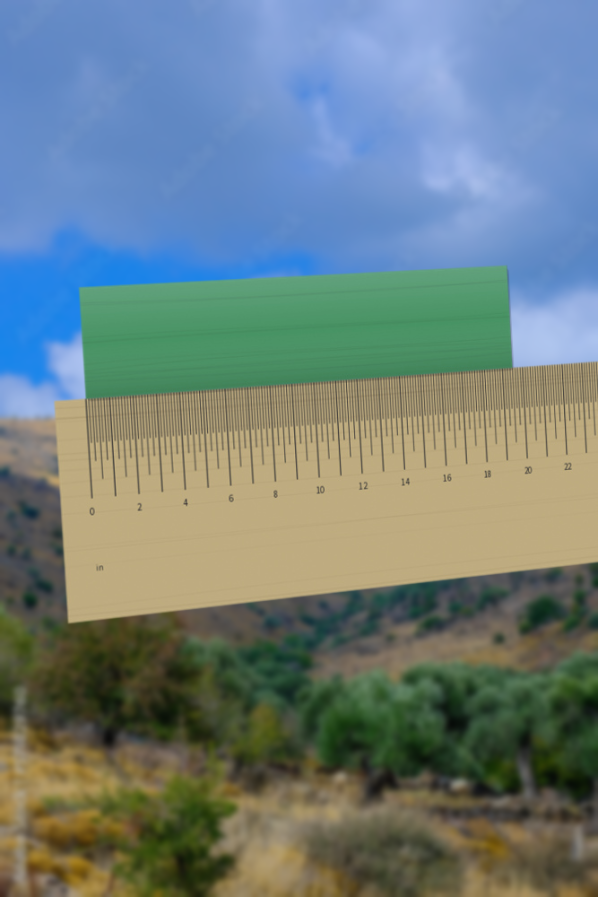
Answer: 19.5,in
